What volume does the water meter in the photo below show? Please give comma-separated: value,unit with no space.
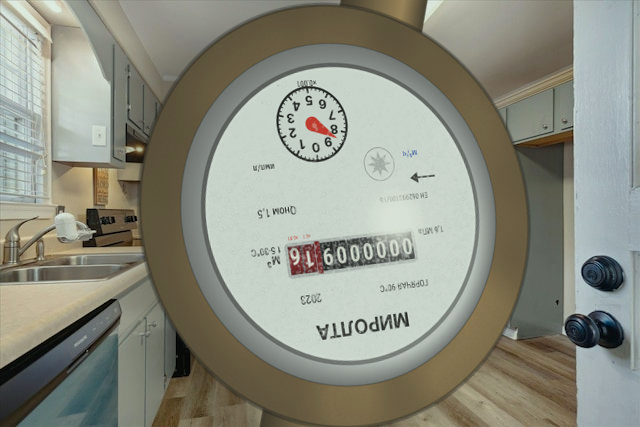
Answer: 9.158,m³
